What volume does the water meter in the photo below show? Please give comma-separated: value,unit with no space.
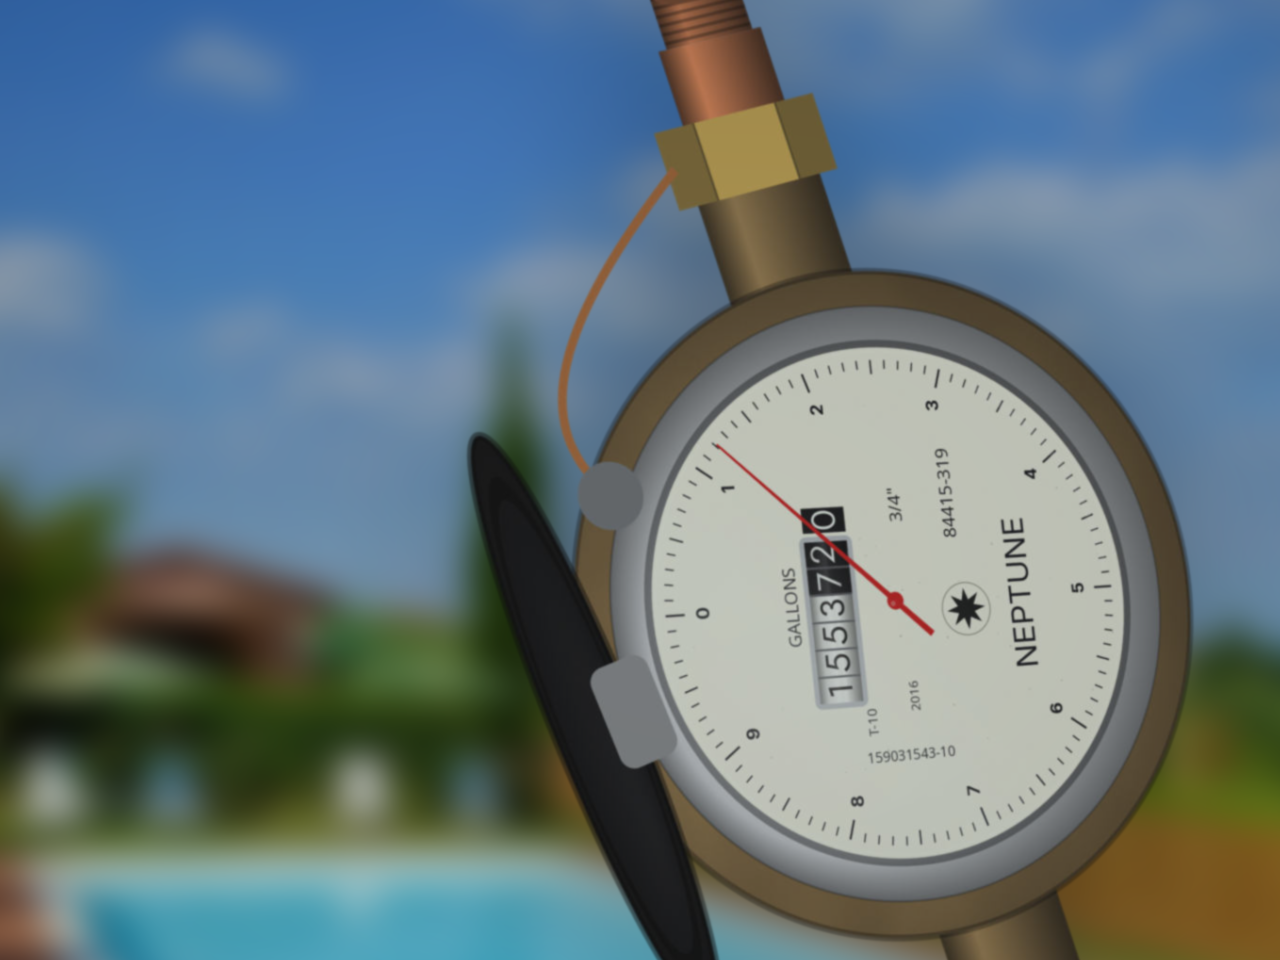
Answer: 1553721.2,gal
